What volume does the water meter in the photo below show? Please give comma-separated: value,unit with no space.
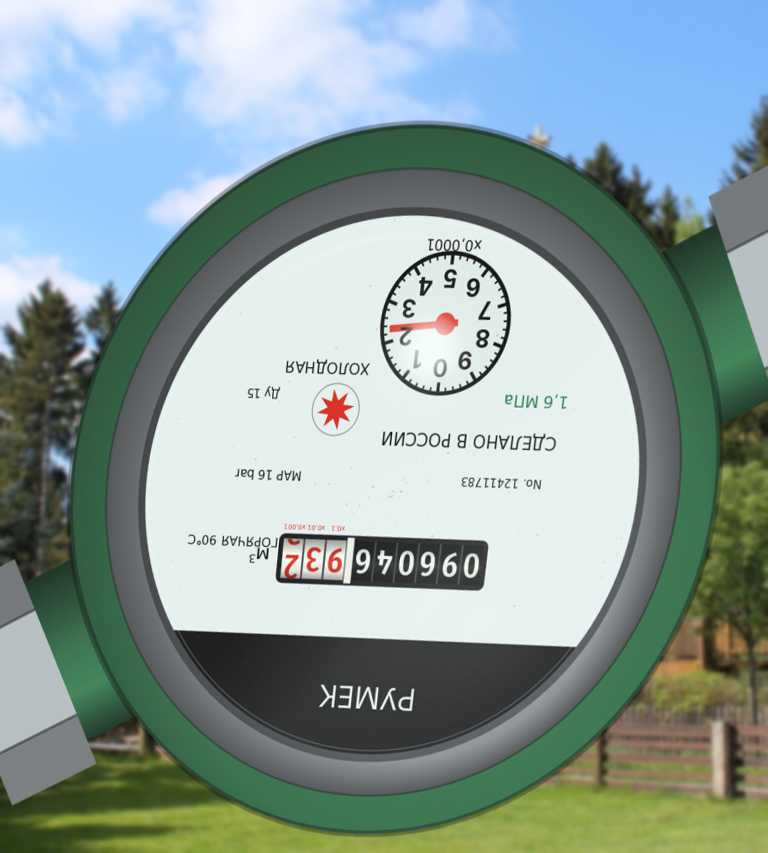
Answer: 96046.9322,m³
